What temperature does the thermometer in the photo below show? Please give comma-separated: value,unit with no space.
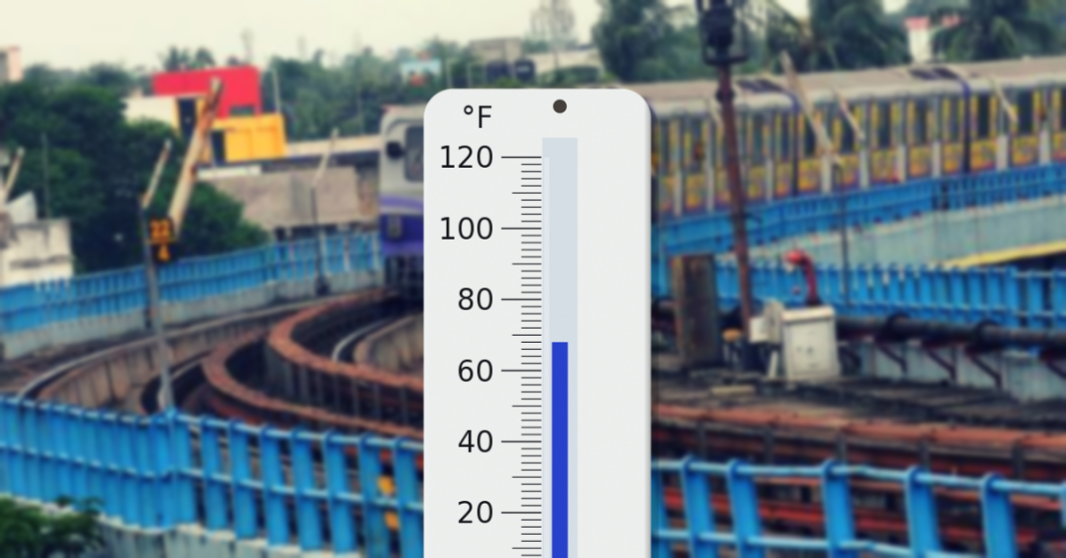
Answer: 68,°F
